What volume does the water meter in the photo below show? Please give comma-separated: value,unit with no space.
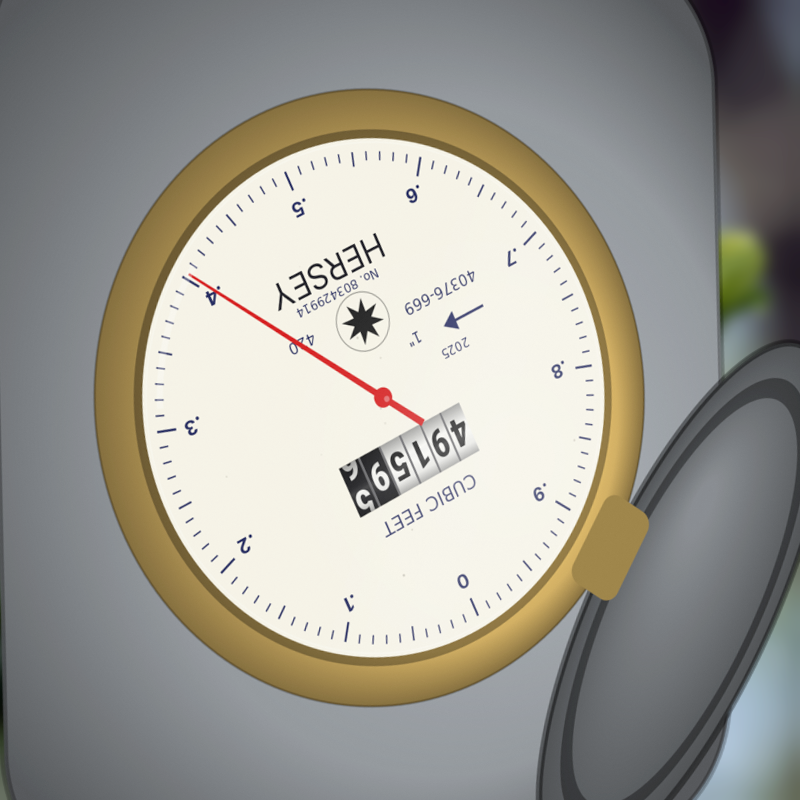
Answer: 491595.40,ft³
